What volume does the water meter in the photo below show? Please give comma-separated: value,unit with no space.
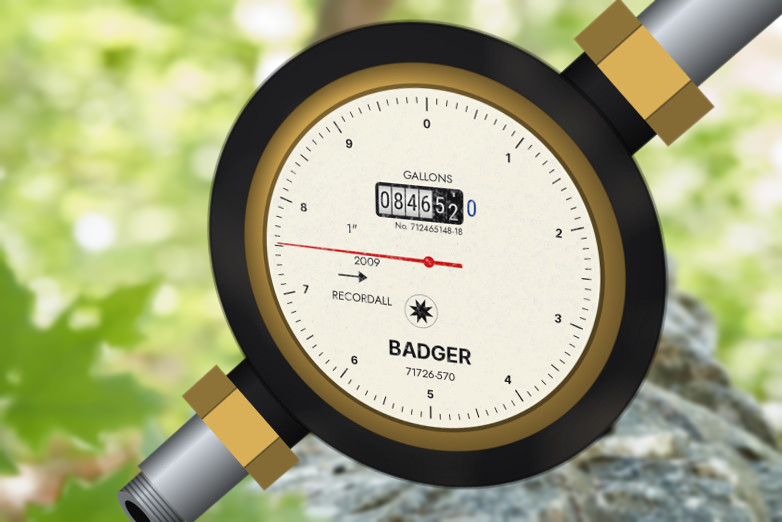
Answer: 846517.5,gal
